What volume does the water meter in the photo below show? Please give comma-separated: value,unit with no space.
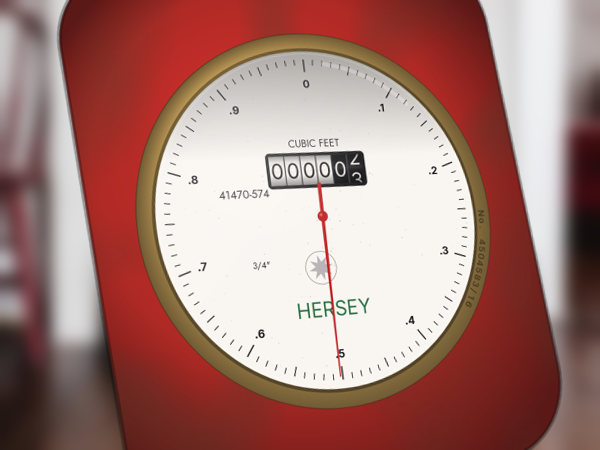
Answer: 2.50,ft³
